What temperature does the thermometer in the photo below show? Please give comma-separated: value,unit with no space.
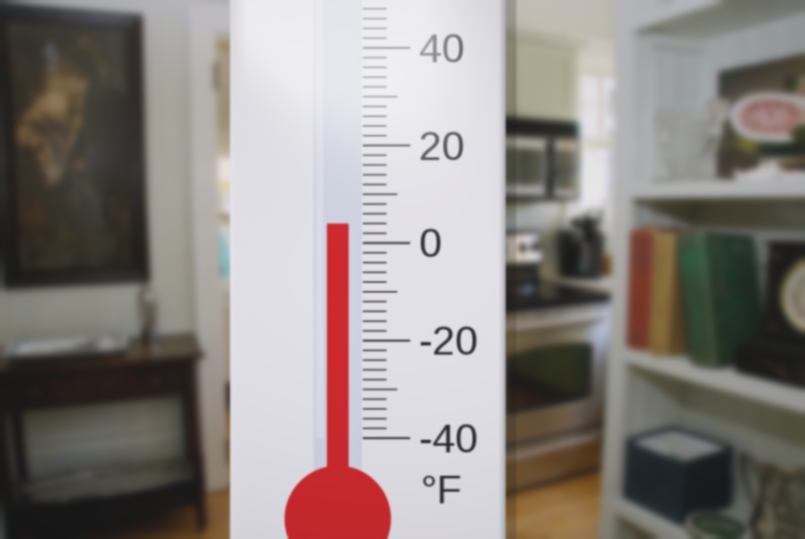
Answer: 4,°F
